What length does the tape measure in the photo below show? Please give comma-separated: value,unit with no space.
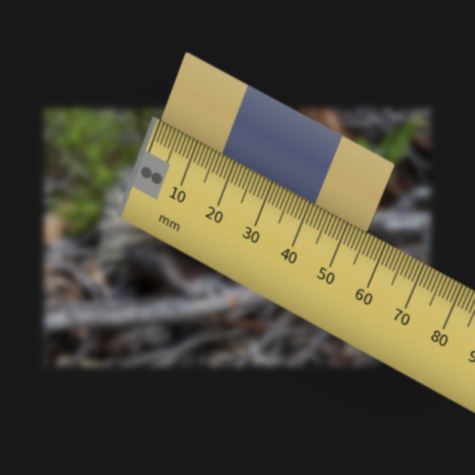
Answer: 55,mm
